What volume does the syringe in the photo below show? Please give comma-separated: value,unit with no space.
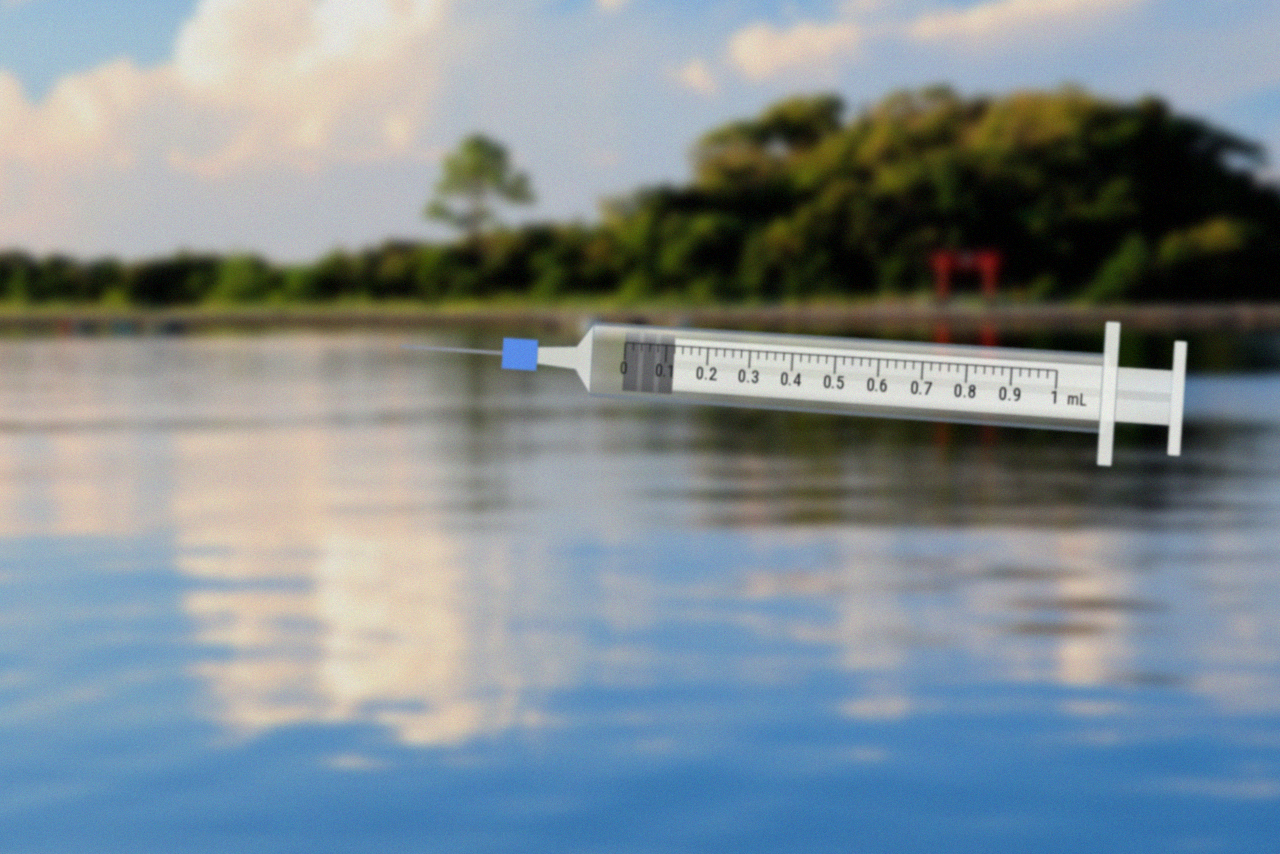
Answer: 0,mL
